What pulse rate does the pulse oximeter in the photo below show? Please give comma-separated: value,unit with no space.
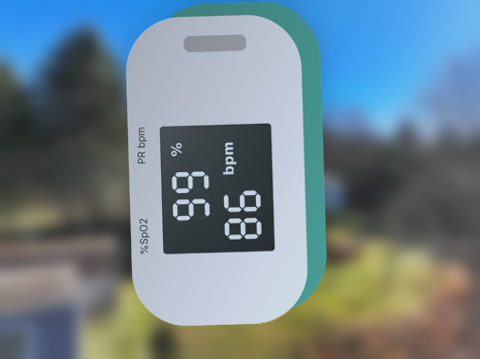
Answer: 86,bpm
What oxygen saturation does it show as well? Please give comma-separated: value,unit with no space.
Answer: 99,%
